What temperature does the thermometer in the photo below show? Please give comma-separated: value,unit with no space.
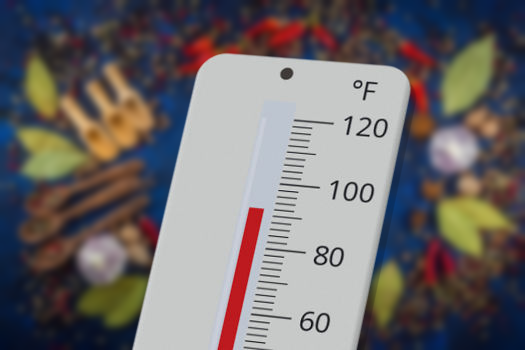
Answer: 92,°F
